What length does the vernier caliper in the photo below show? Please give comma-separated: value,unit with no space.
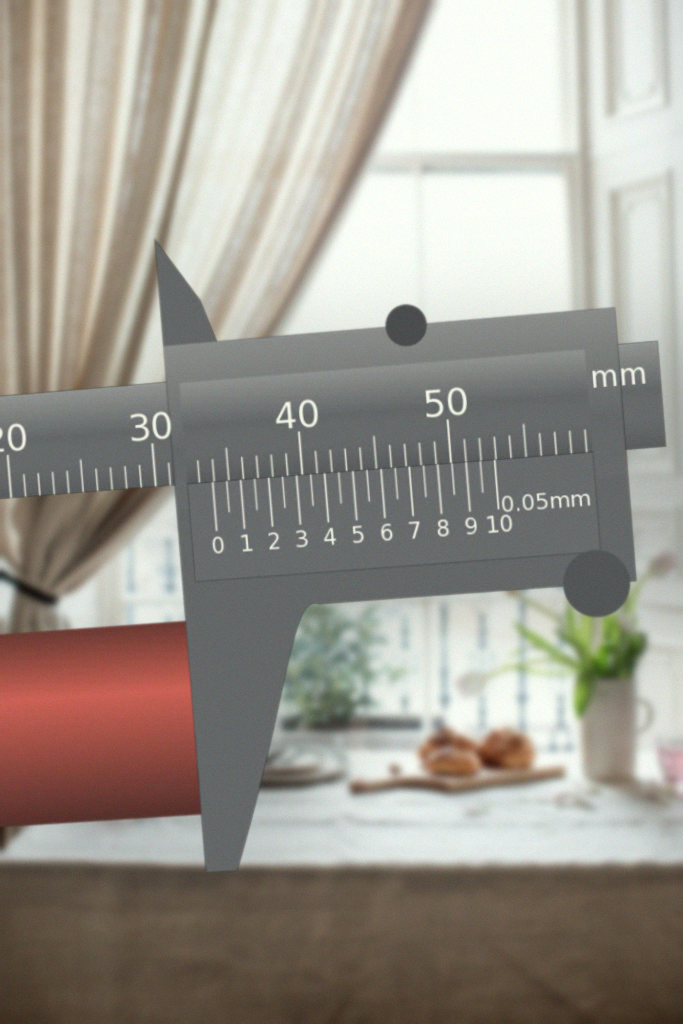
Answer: 33.9,mm
